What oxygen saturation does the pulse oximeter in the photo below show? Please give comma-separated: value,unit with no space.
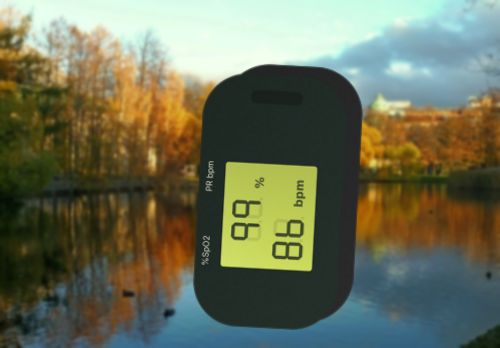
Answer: 99,%
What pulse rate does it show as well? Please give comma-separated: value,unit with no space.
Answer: 86,bpm
